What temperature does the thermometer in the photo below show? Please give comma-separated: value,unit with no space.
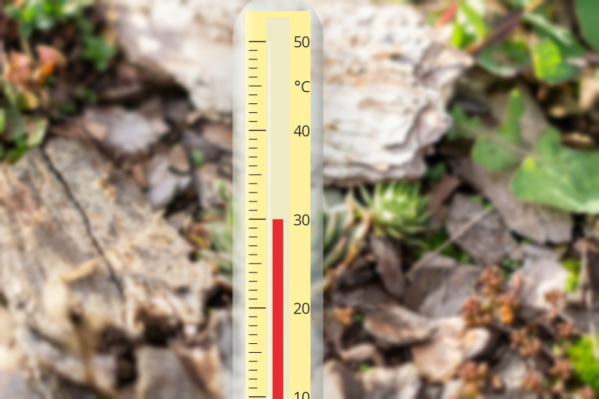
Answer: 30,°C
